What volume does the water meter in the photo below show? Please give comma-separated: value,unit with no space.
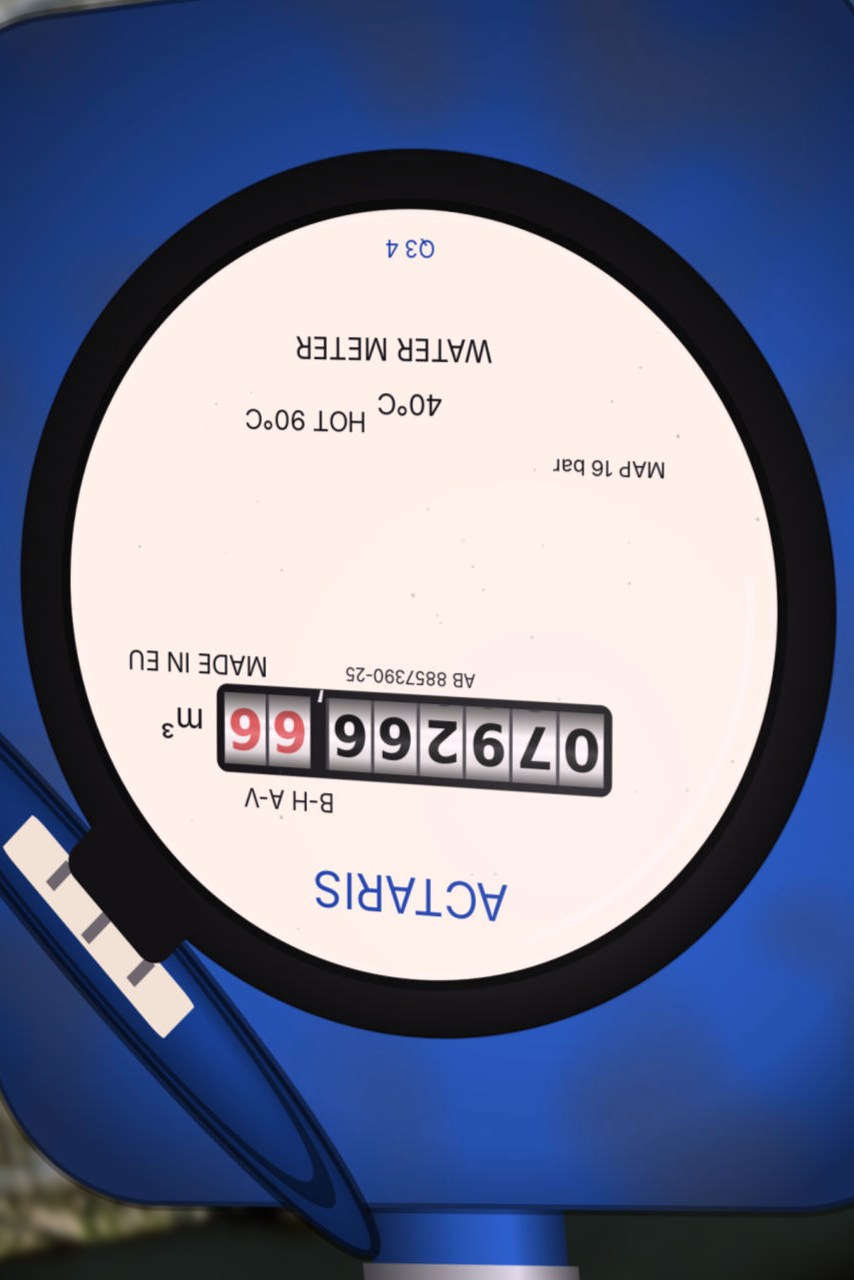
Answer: 79266.66,m³
